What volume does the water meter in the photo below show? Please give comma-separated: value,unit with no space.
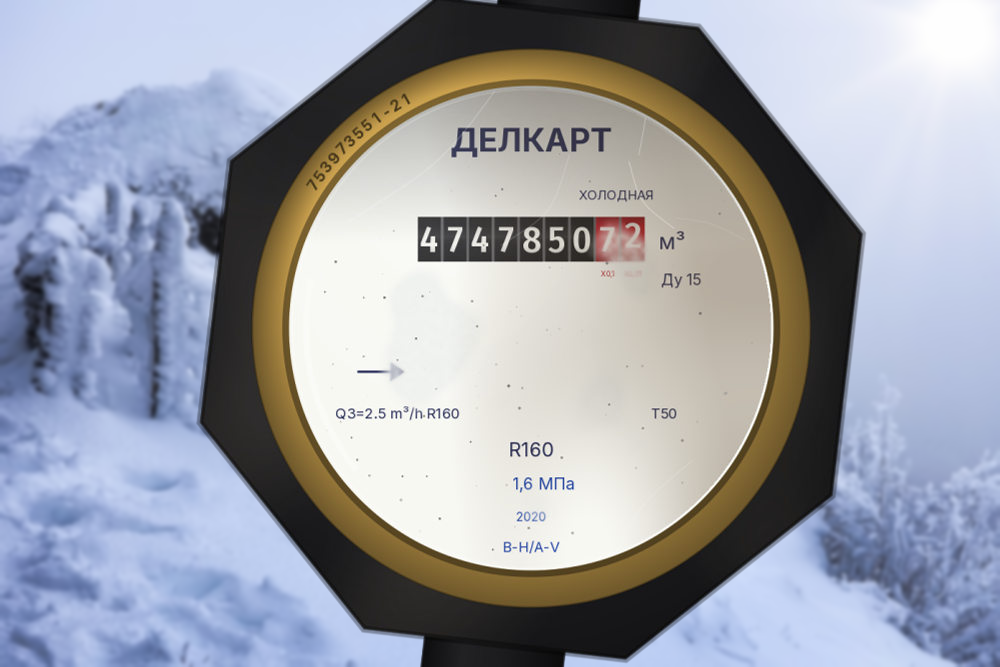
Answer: 4747850.72,m³
